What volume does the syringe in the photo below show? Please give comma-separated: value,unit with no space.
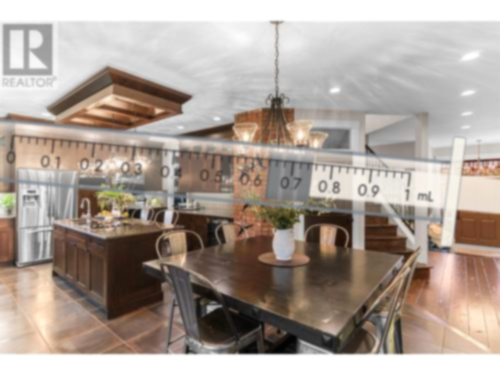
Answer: 0.64,mL
